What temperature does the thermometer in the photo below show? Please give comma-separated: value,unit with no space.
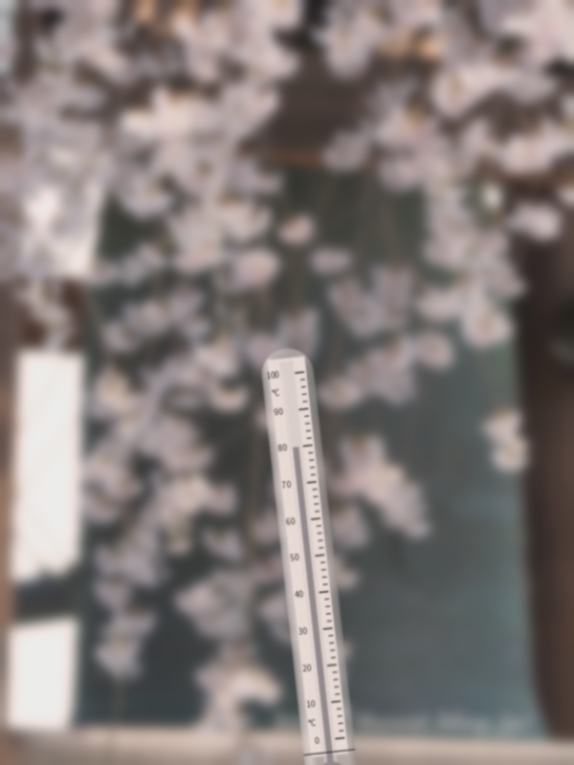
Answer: 80,°C
